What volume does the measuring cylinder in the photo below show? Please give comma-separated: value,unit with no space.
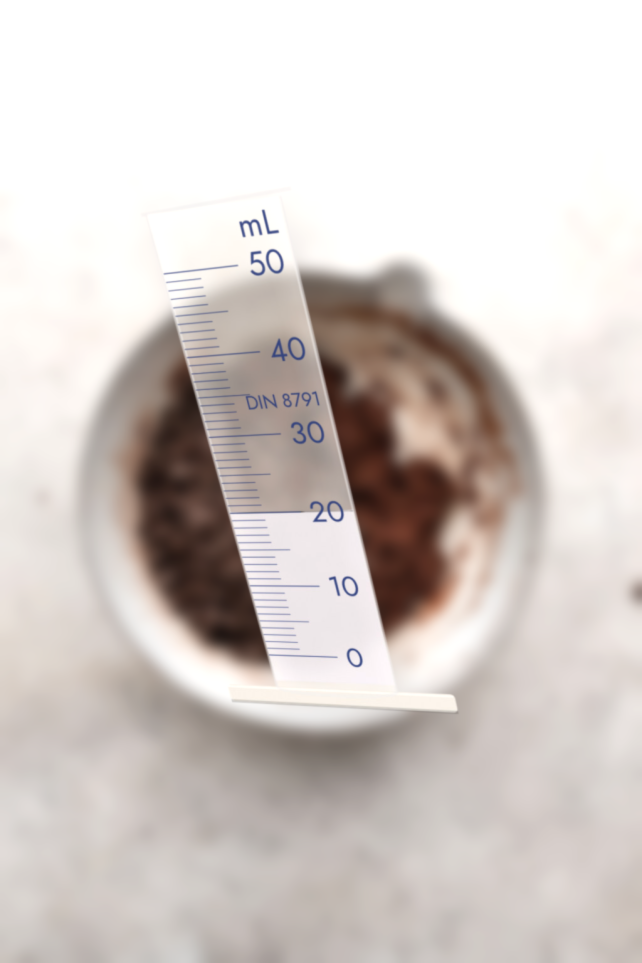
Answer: 20,mL
